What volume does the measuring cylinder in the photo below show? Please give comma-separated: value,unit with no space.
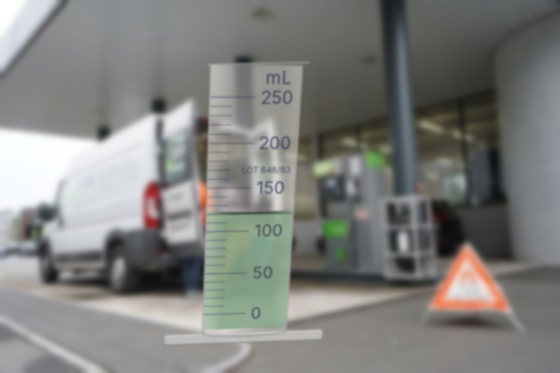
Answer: 120,mL
